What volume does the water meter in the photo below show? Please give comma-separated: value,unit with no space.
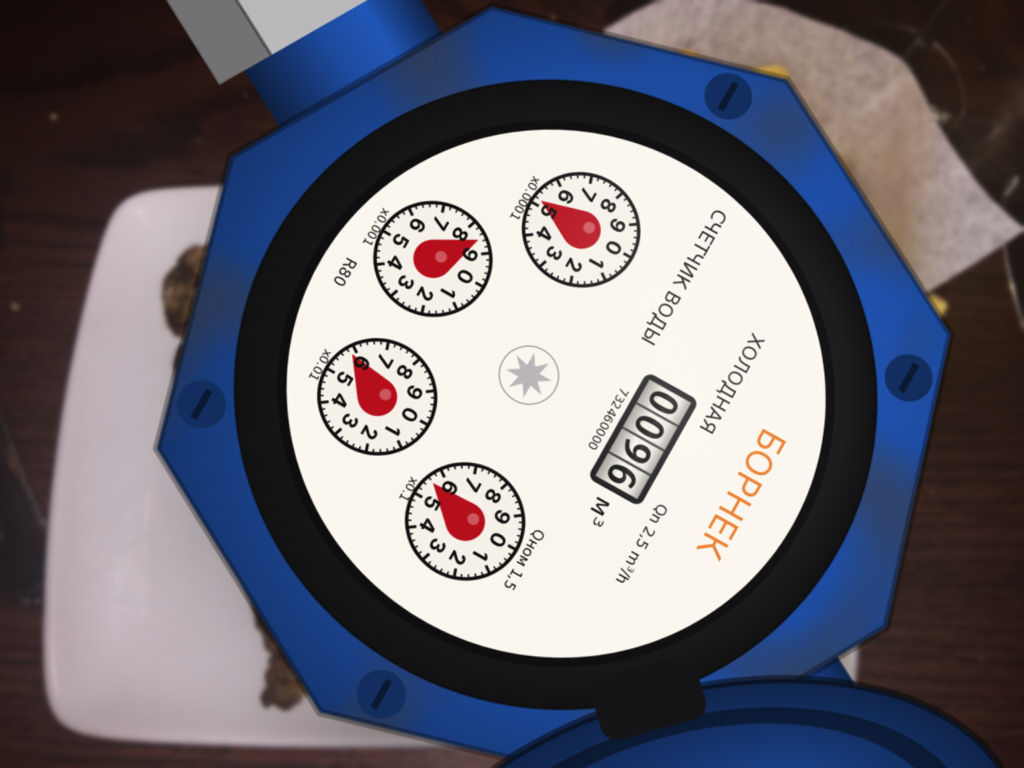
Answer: 96.5585,m³
